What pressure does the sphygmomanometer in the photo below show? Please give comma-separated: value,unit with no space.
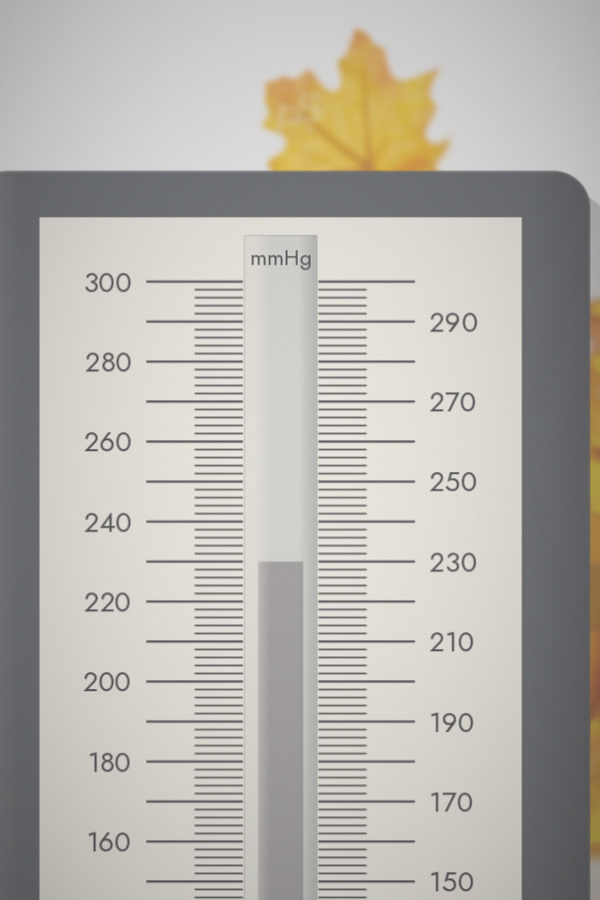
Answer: 230,mmHg
